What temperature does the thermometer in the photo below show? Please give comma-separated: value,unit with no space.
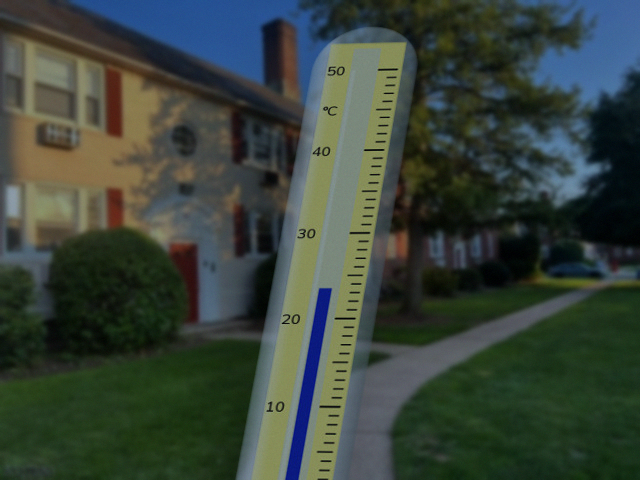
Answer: 23.5,°C
